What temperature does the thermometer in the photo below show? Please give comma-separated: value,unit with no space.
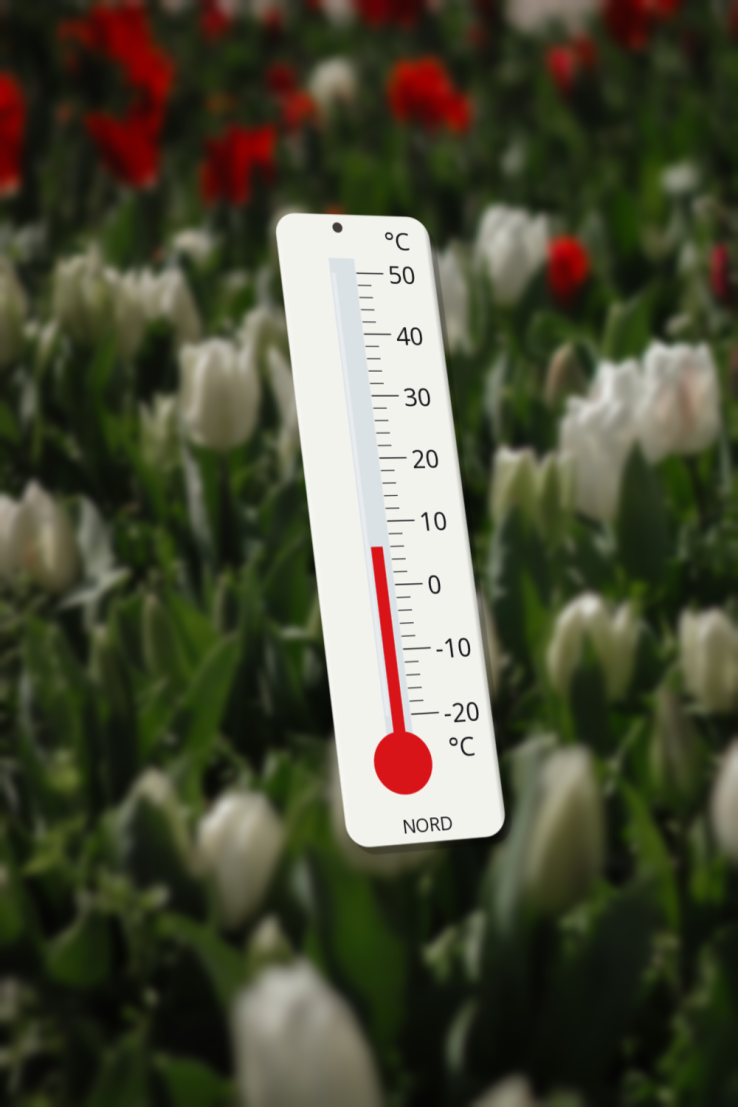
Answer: 6,°C
